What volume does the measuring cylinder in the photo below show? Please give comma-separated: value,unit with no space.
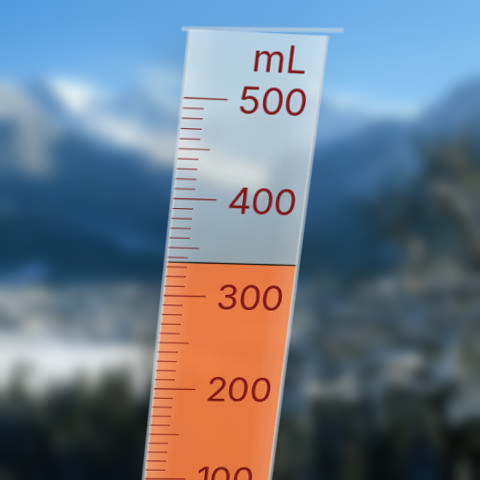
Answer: 335,mL
